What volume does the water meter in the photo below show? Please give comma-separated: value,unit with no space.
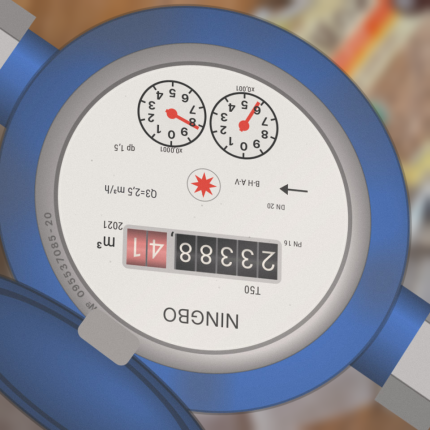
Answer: 23388.4158,m³
